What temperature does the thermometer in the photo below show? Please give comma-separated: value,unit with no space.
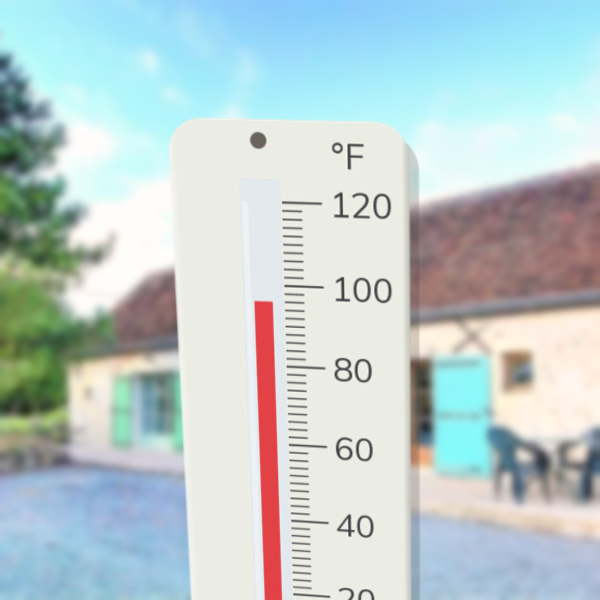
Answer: 96,°F
